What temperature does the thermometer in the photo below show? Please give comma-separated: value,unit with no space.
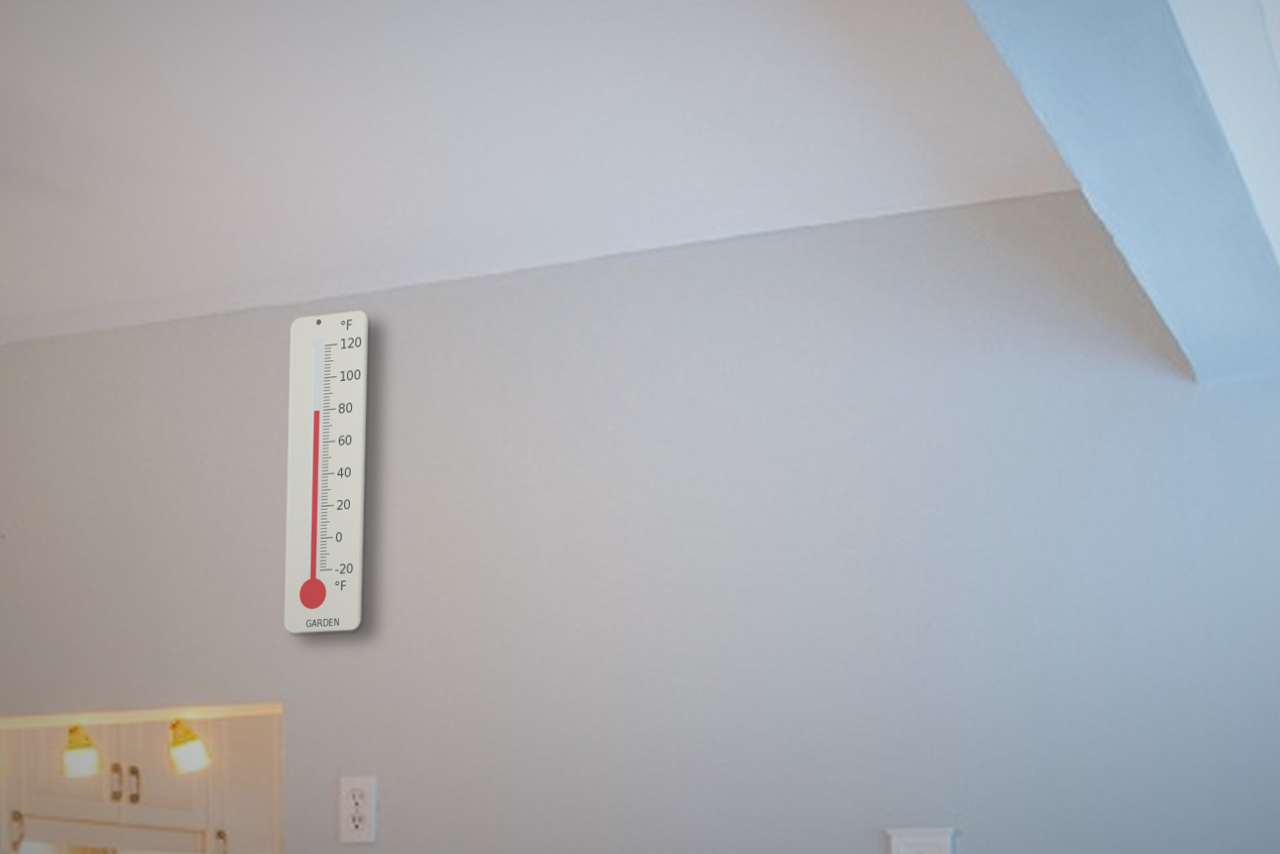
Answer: 80,°F
